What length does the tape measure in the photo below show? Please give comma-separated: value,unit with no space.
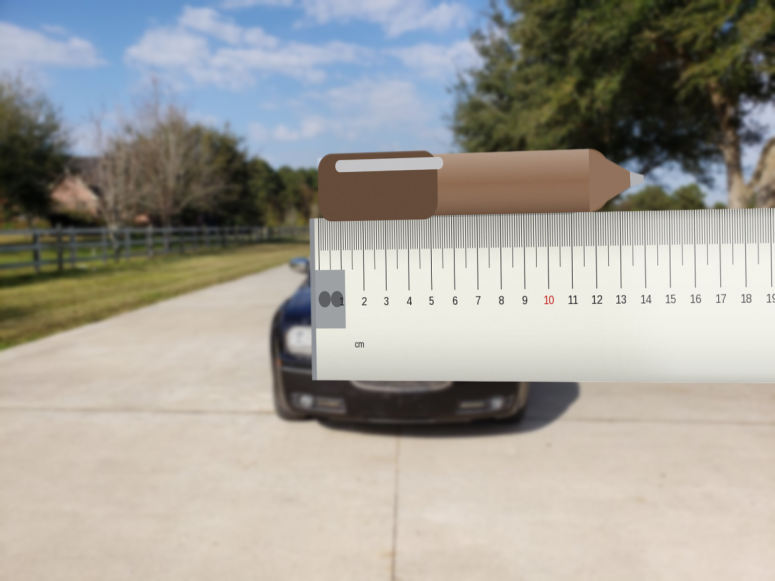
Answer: 14,cm
